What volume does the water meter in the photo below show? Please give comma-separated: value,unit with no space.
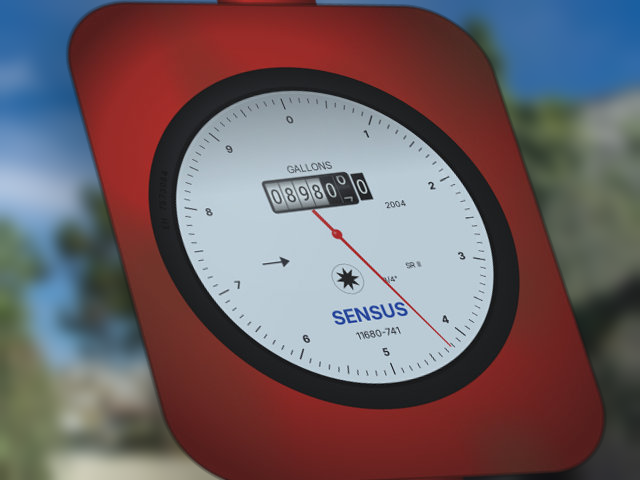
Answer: 898064.2,gal
